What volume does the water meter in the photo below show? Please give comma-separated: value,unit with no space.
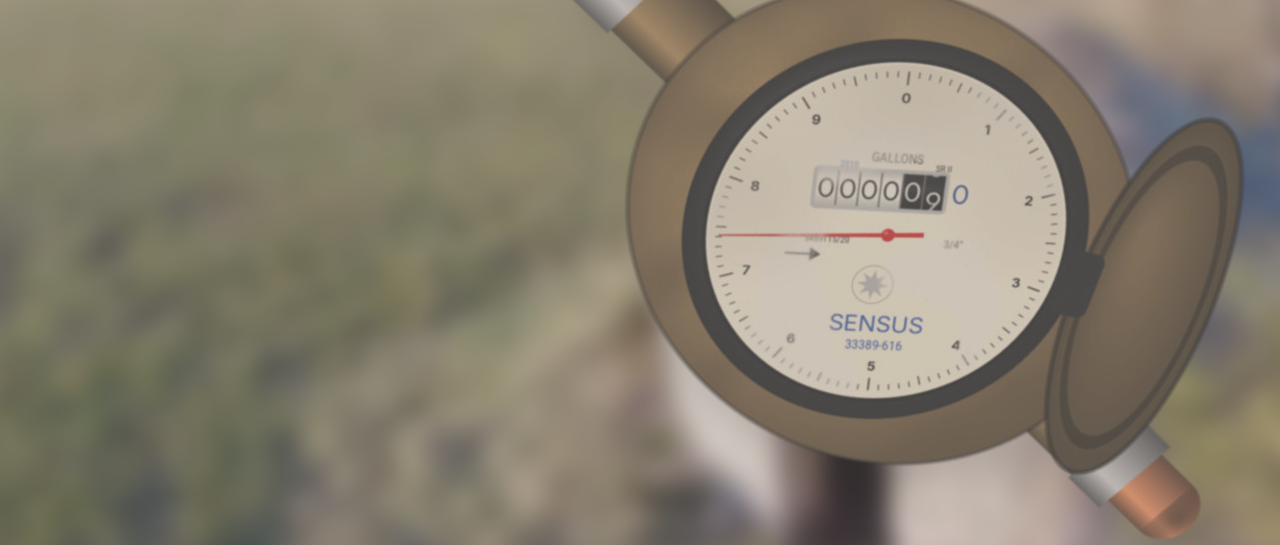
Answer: 87.4,gal
